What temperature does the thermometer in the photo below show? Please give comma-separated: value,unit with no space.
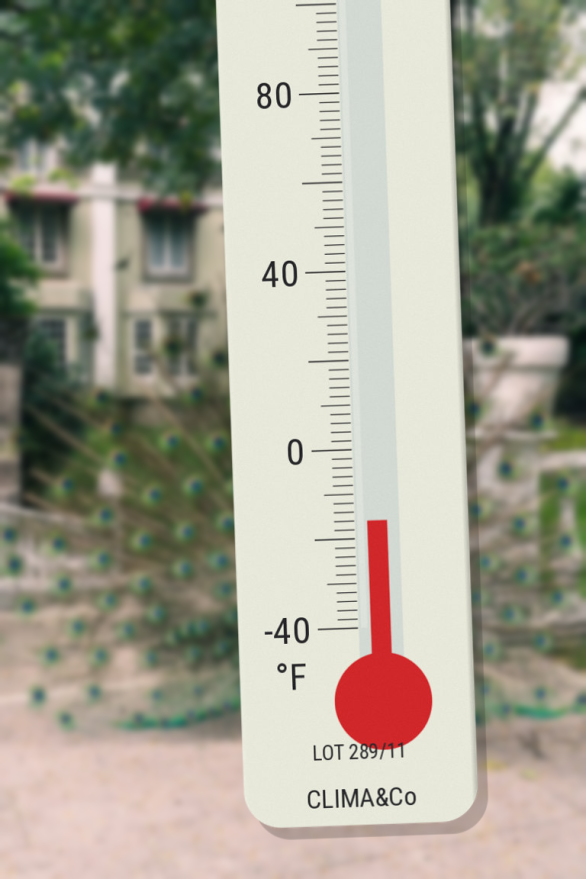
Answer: -16,°F
